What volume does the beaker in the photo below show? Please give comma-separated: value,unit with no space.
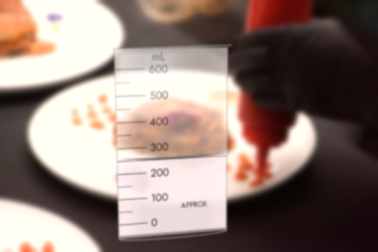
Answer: 250,mL
